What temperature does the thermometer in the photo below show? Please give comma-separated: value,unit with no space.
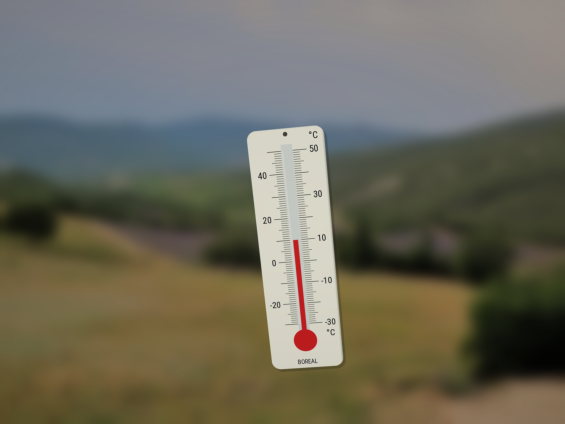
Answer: 10,°C
